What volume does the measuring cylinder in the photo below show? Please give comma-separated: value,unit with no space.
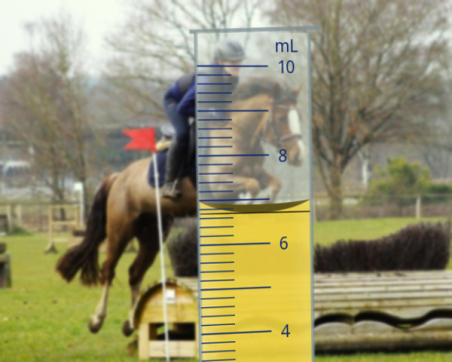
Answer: 6.7,mL
